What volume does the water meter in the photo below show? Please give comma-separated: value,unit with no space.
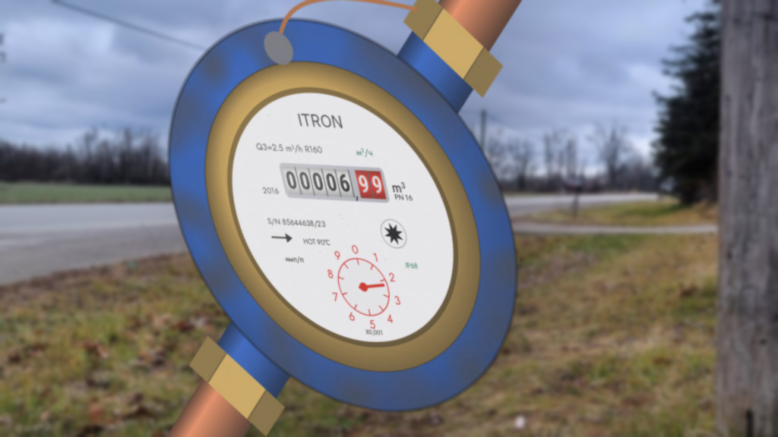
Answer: 6.992,m³
